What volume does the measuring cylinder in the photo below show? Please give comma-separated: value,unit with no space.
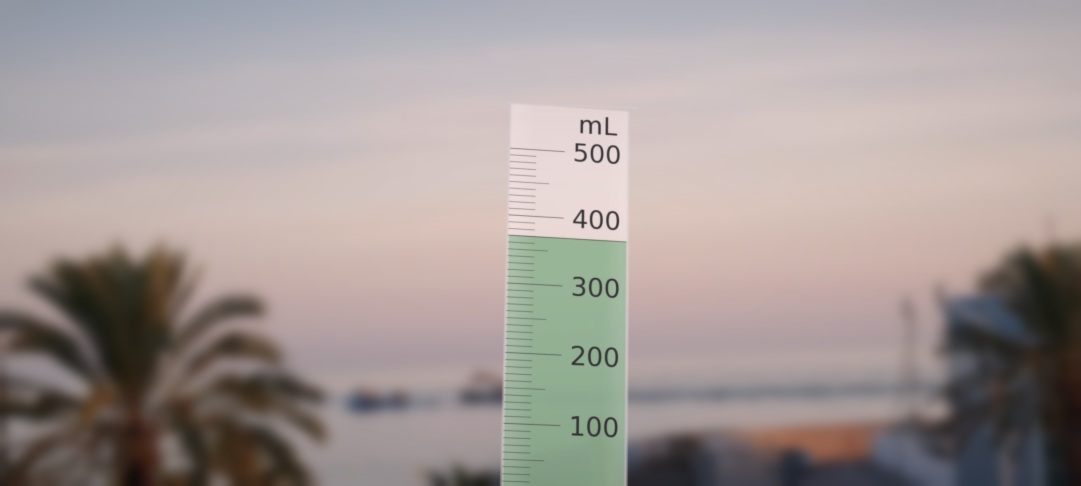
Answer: 370,mL
